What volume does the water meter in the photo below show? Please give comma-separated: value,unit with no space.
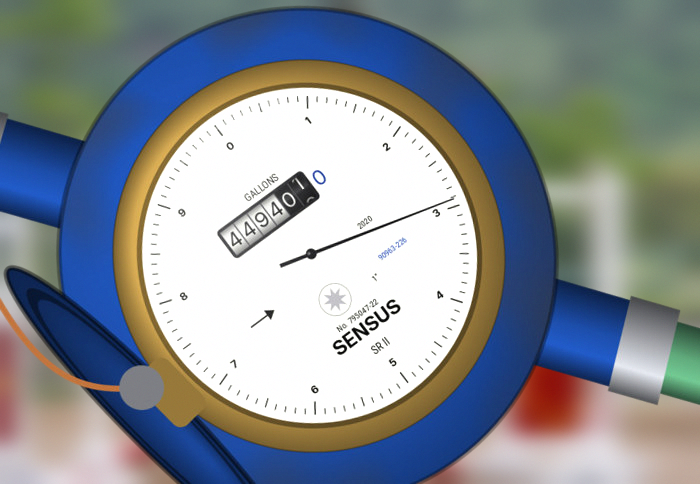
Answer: 4494012.9,gal
